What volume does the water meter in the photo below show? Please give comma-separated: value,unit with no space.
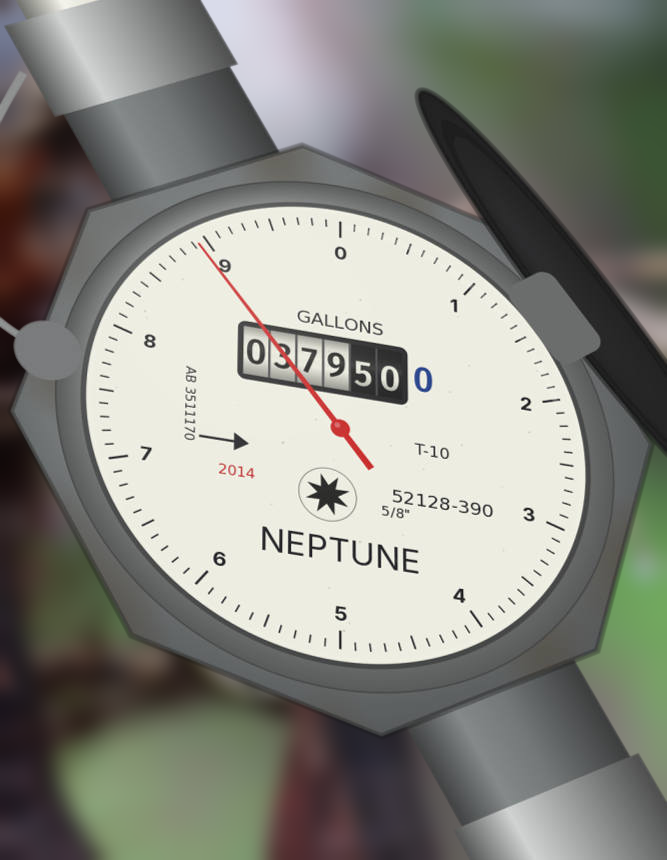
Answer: 379498.9,gal
